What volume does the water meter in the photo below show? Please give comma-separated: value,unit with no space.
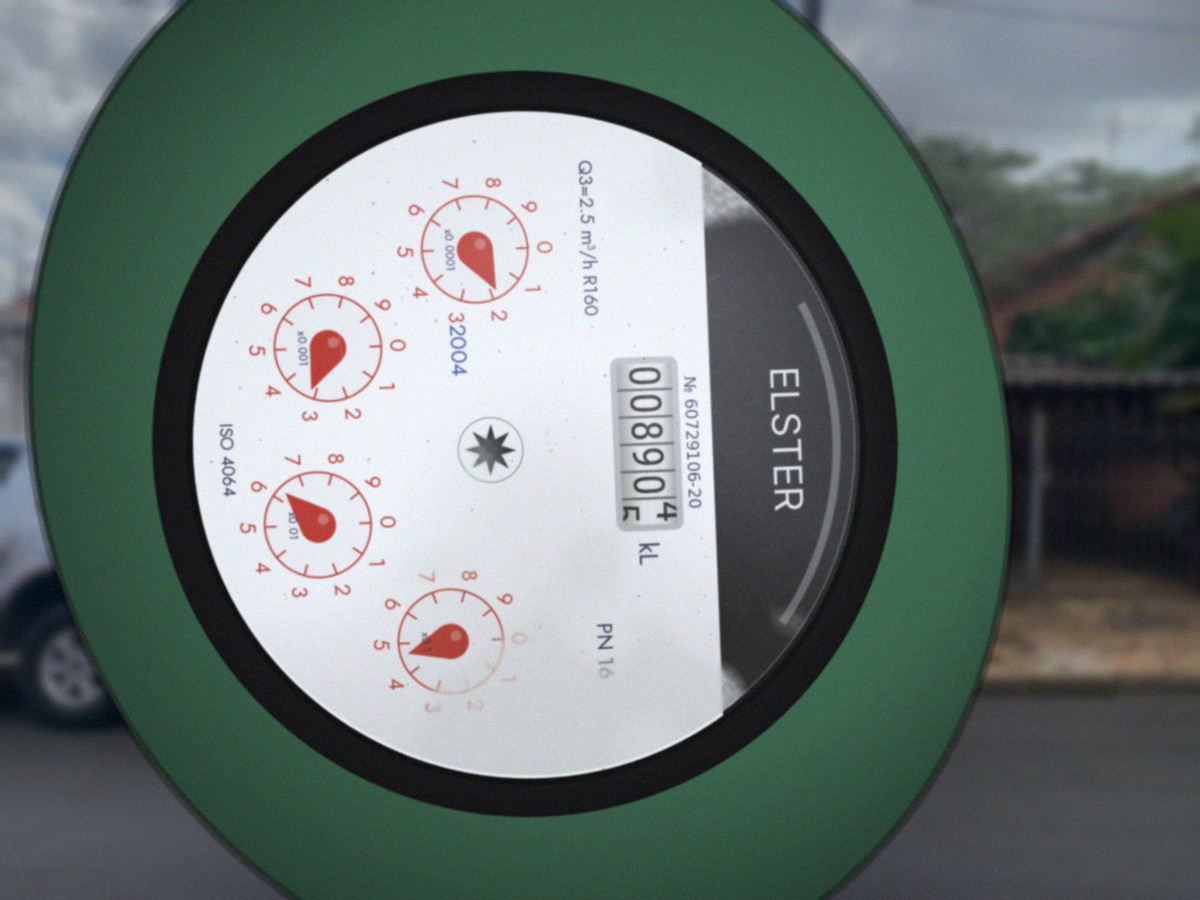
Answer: 8904.4631,kL
